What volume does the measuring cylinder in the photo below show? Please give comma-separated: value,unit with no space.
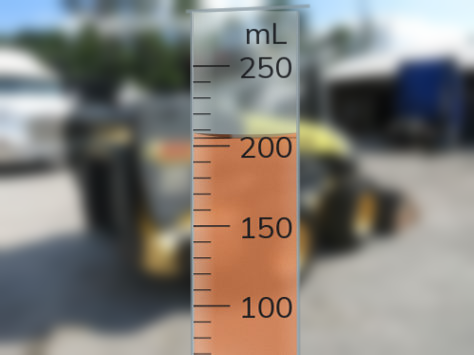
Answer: 205,mL
